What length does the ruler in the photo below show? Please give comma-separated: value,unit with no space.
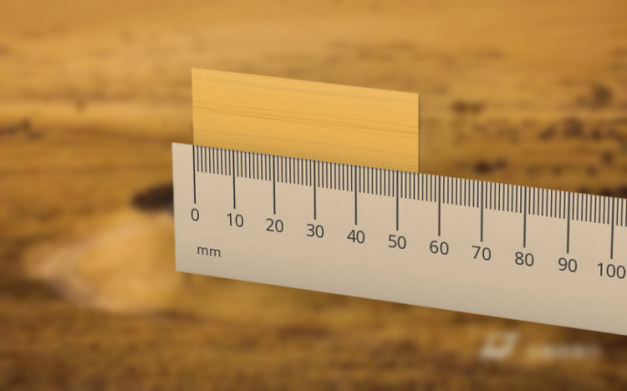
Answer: 55,mm
